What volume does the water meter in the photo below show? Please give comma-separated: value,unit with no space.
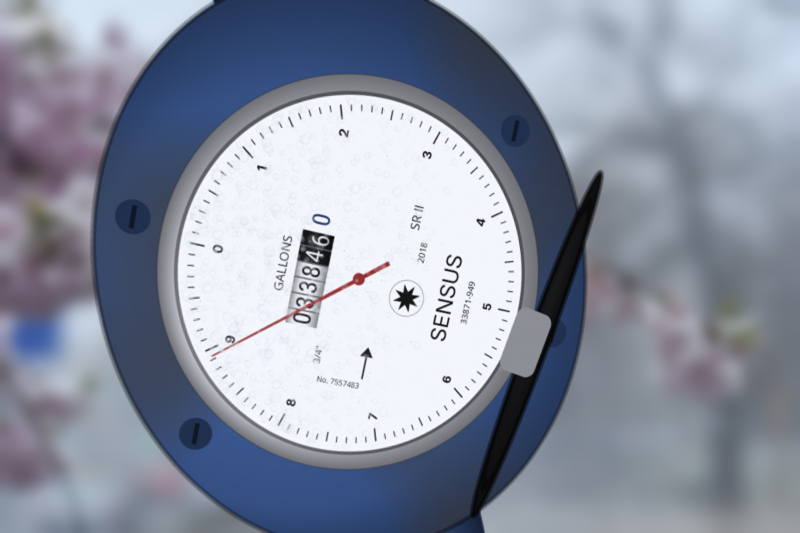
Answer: 338458.9,gal
